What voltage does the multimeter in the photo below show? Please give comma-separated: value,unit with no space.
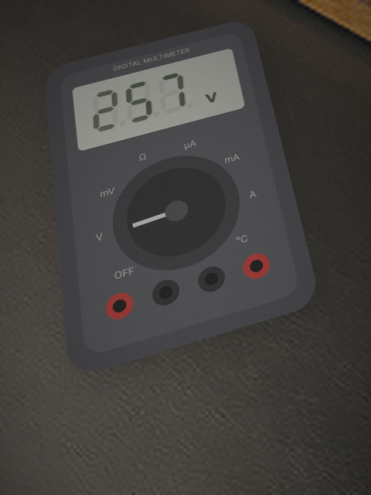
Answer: 257,V
